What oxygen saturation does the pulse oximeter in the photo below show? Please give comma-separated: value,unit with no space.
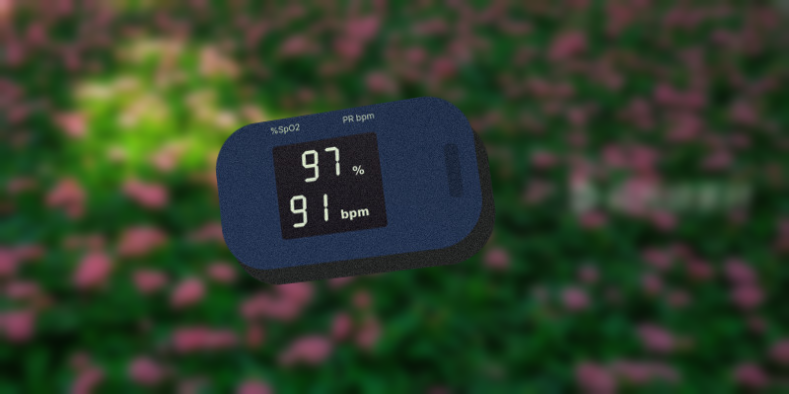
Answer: 97,%
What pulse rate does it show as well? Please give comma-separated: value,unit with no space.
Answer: 91,bpm
